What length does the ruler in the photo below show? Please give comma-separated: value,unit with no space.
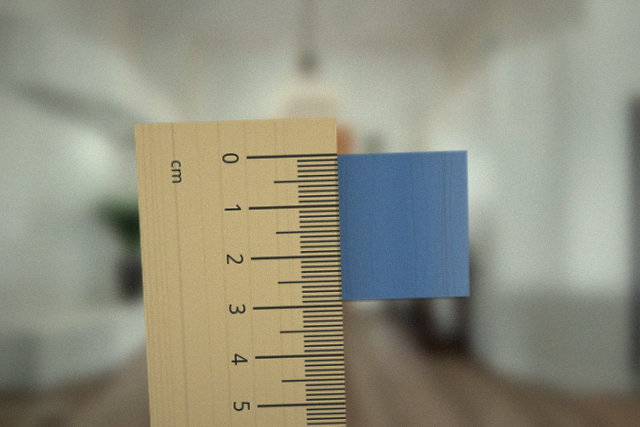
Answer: 2.9,cm
